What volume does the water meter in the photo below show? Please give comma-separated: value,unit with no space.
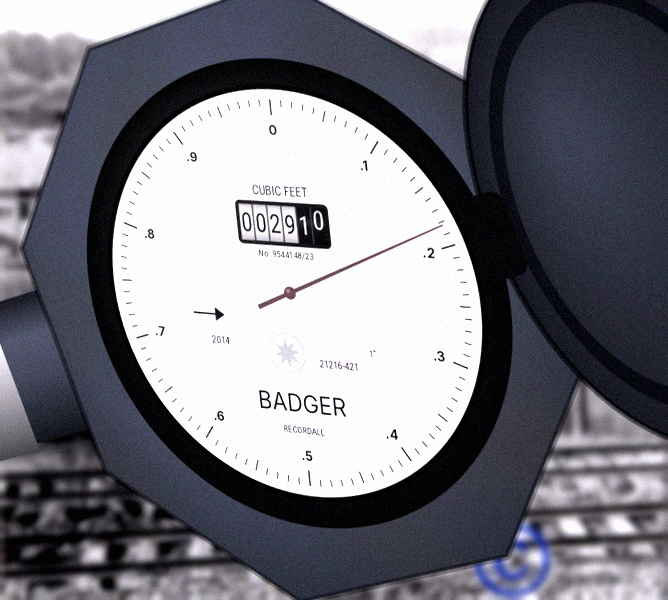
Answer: 2910.18,ft³
